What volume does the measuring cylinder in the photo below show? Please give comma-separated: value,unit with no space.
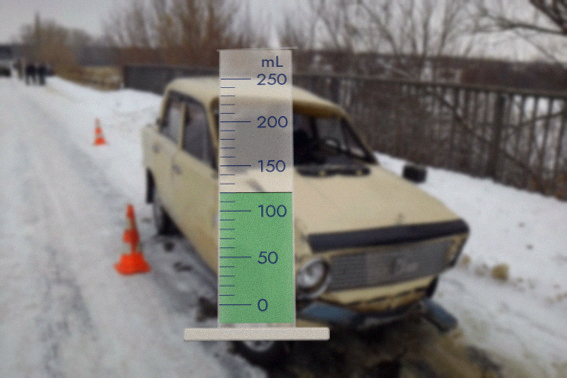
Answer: 120,mL
